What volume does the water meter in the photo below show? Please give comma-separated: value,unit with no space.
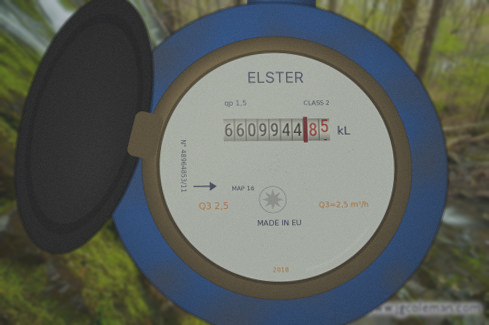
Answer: 6609944.85,kL
